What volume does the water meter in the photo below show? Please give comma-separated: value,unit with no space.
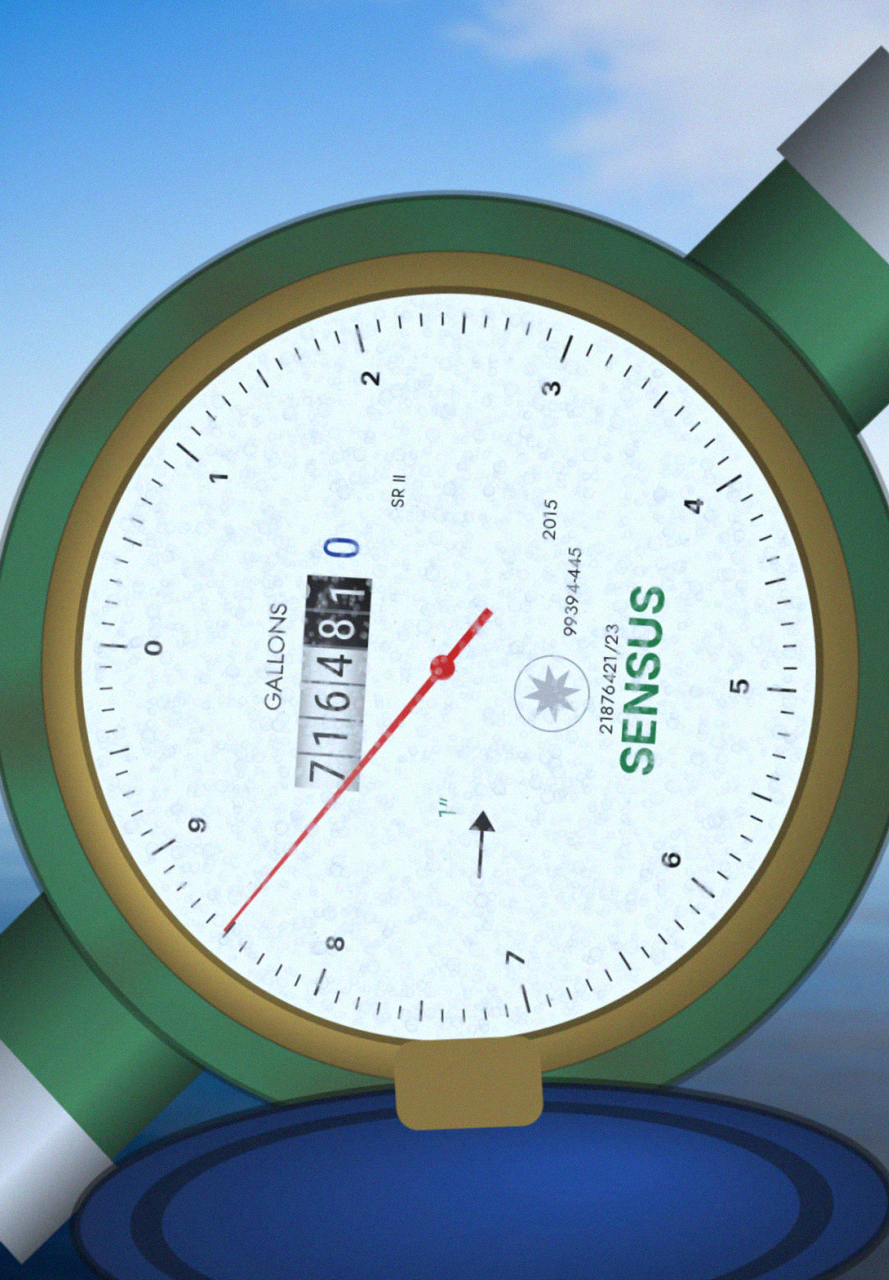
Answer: 7164808.5,gal
